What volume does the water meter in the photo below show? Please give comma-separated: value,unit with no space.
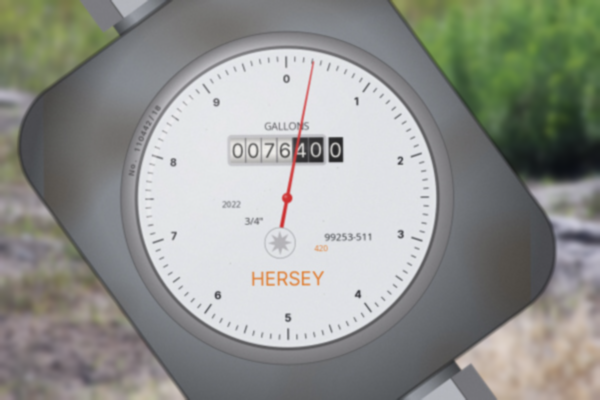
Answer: 76400.3,gal
